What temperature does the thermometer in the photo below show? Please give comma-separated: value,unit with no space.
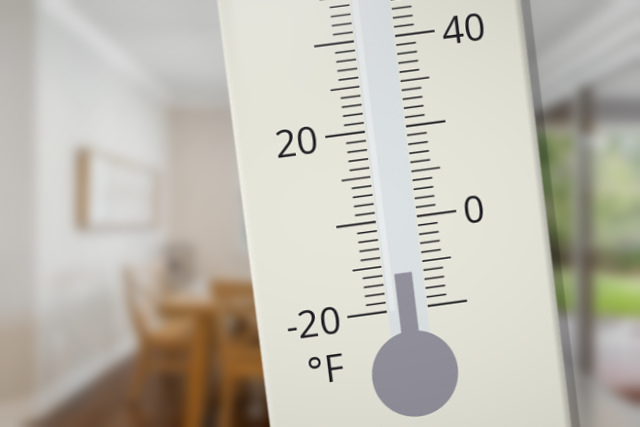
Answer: -12,°F
